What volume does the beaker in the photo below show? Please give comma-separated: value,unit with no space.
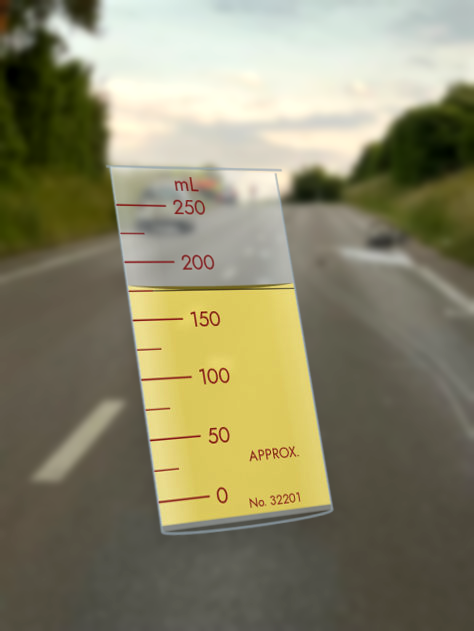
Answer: 175,mL
